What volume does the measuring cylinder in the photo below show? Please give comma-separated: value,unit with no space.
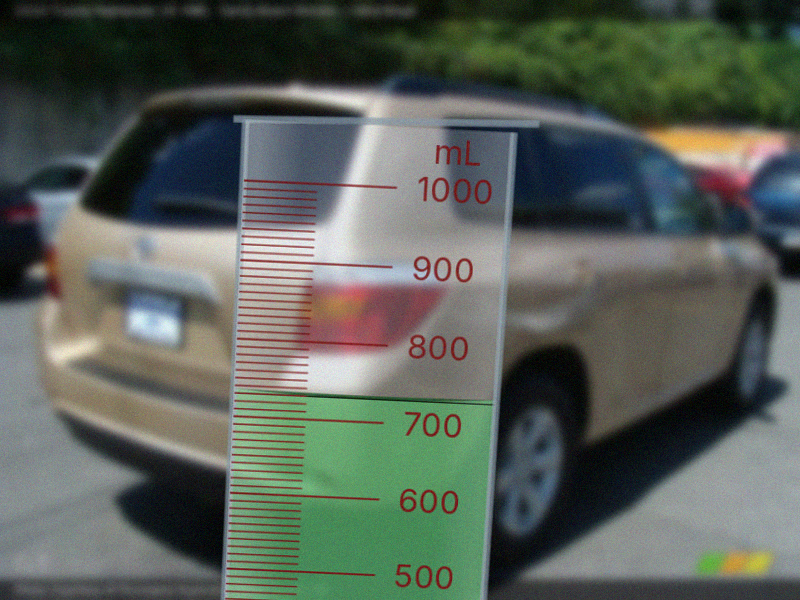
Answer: 730,mL
